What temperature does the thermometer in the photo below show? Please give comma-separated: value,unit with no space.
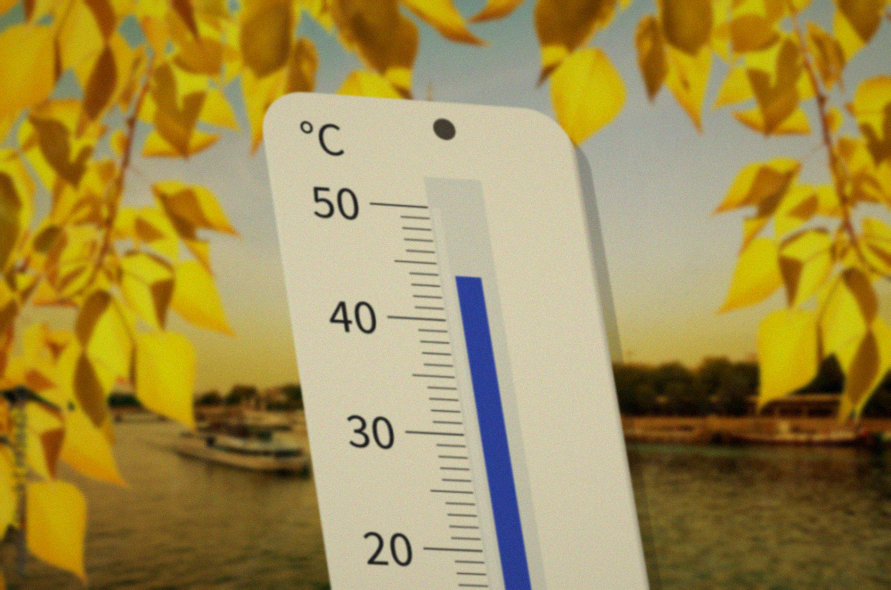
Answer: 44,°C
